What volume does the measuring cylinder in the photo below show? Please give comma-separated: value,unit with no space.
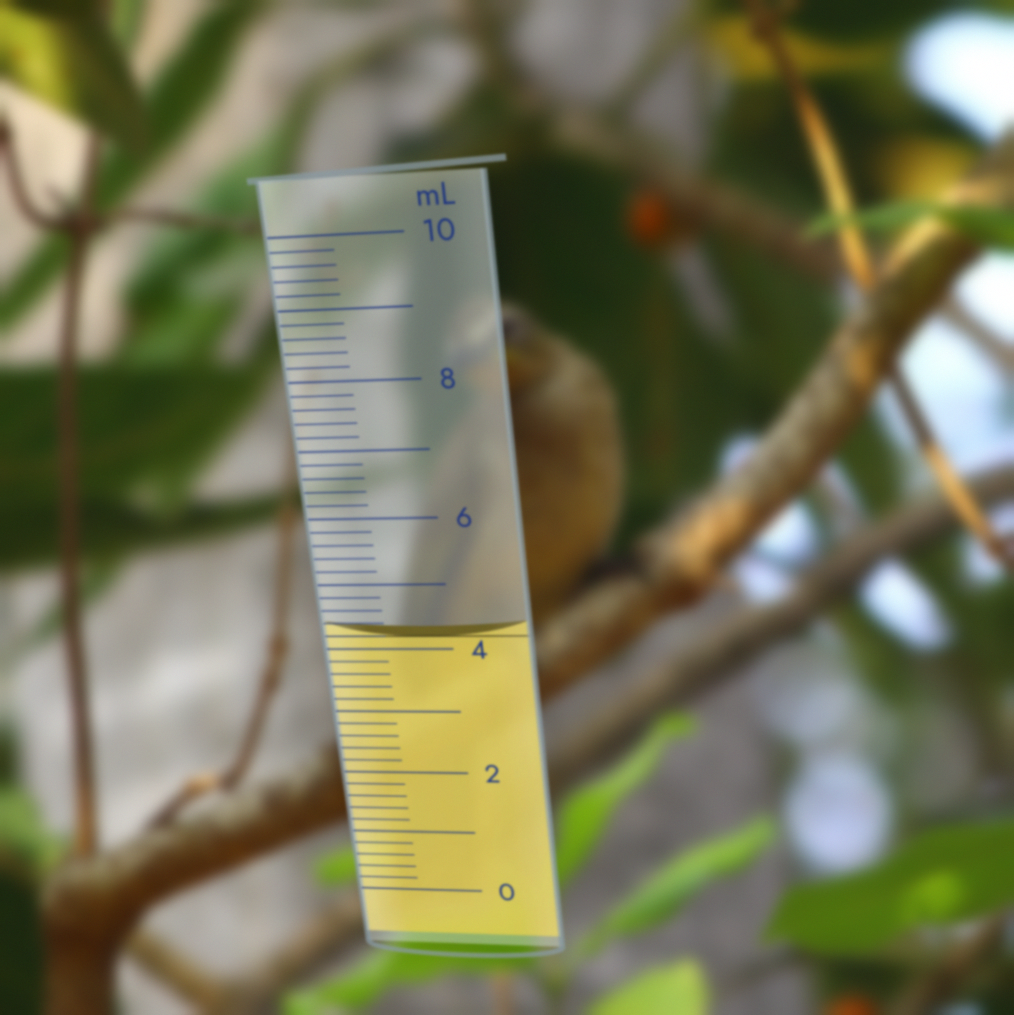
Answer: 4.2,mL
